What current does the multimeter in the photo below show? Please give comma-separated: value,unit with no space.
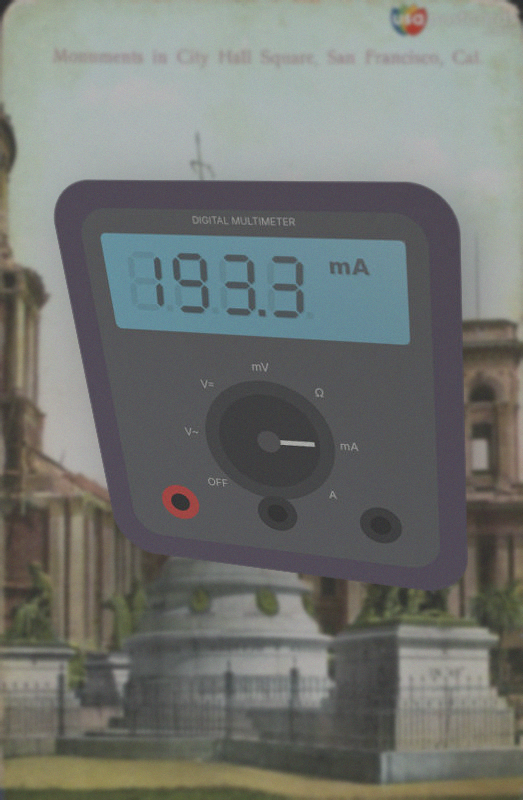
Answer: 193.3,mA
